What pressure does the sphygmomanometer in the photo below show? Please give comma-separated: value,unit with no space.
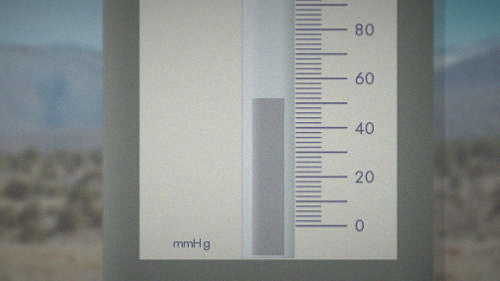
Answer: 52,mmHg
